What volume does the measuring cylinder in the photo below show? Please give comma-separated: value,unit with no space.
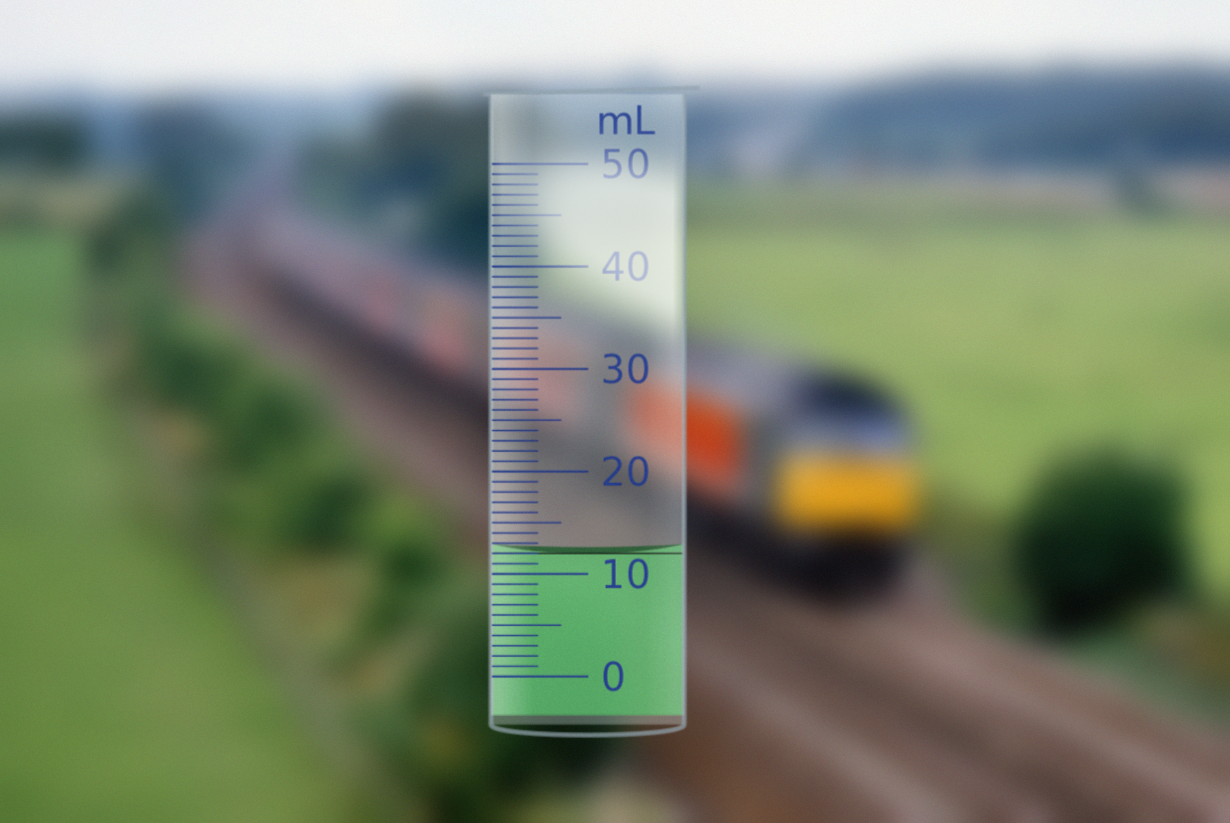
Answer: 12,mL
